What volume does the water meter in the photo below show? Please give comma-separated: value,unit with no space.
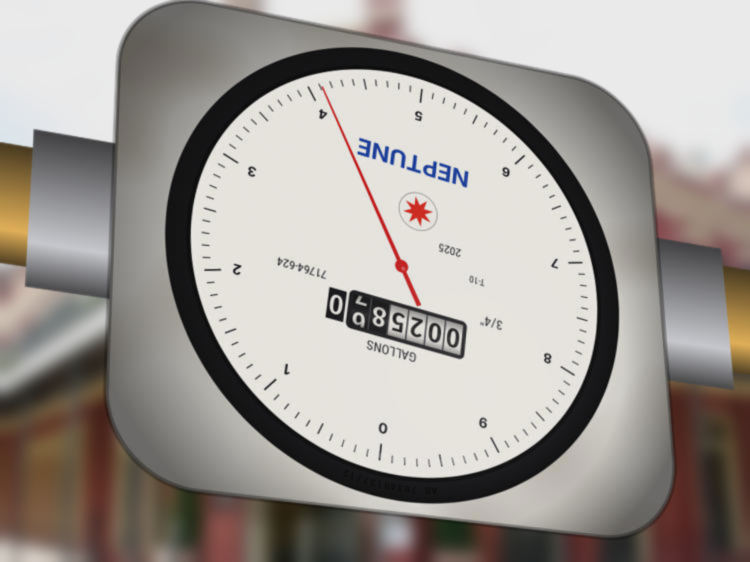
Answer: 25864.1,gal
